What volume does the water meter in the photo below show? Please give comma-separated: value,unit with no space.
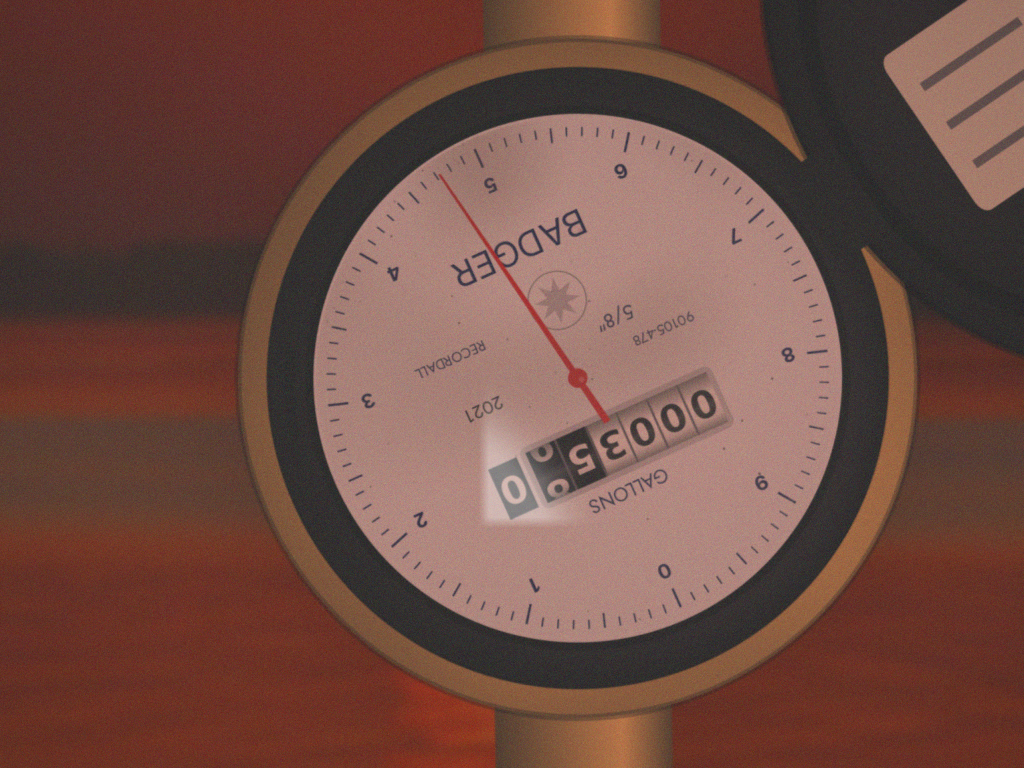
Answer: 3584.7,gal
